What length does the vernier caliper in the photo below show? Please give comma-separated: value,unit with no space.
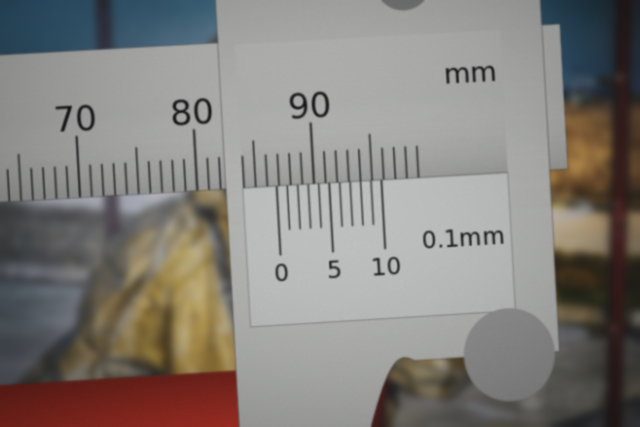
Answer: 86.8,mm
